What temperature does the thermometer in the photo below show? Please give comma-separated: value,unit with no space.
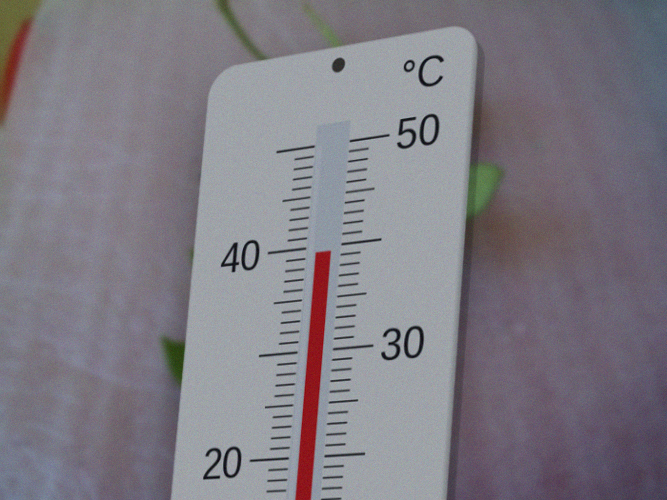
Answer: 39.5,°C
